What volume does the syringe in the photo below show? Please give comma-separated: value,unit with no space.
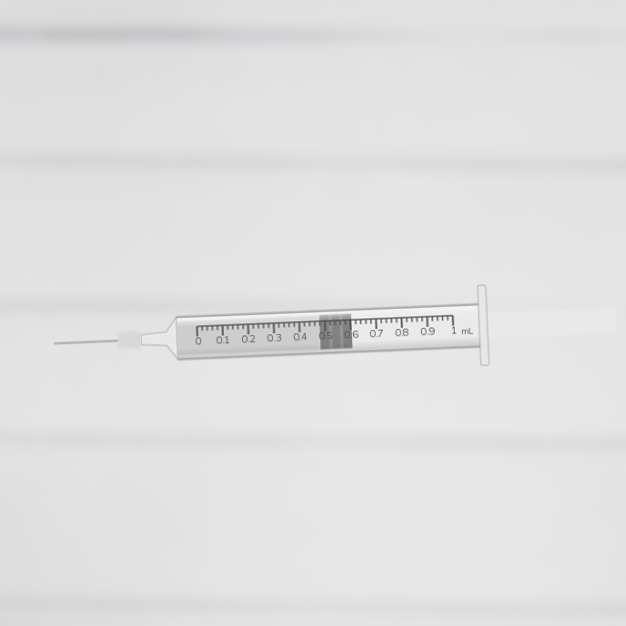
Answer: 0.48,mL
